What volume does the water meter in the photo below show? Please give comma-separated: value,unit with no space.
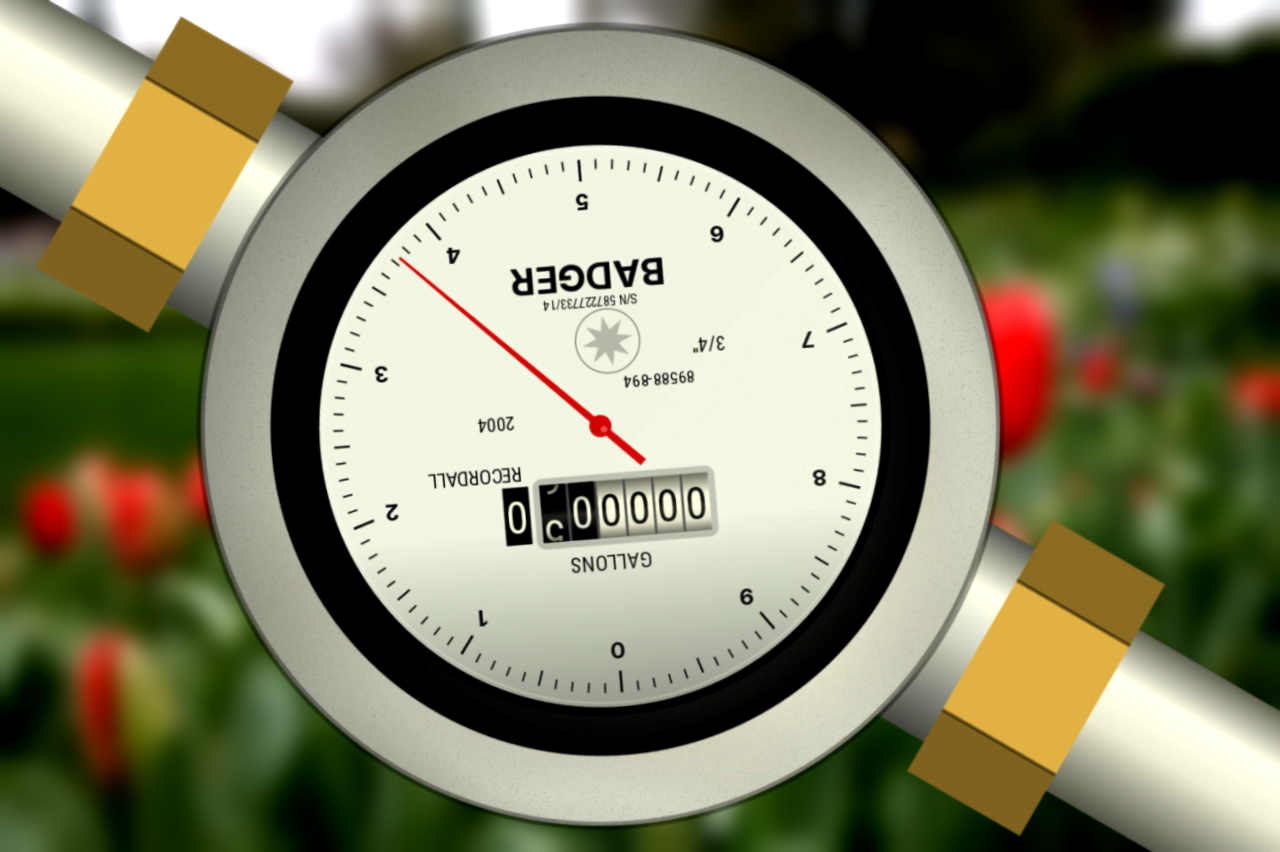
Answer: 53.7,gal
